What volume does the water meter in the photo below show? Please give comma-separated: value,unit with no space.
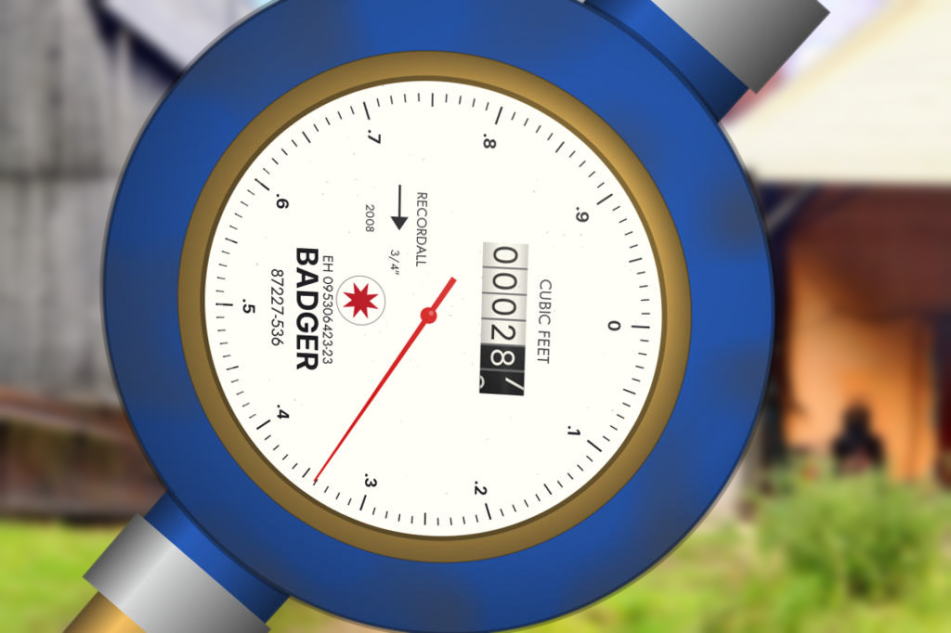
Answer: 287.34,ft³
